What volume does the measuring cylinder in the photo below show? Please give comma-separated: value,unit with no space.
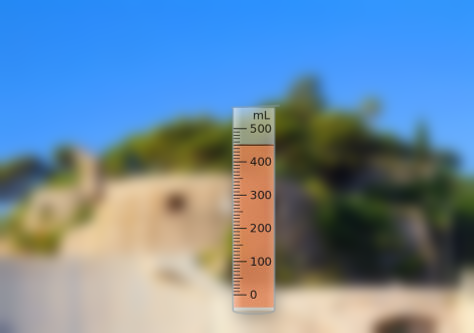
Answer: 450,mL
